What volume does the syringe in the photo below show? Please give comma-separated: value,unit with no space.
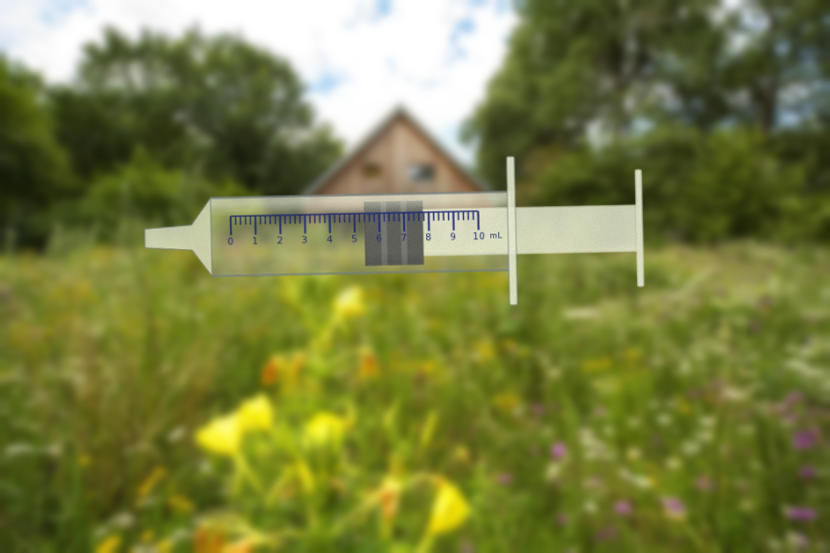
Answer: 5.4,mL
